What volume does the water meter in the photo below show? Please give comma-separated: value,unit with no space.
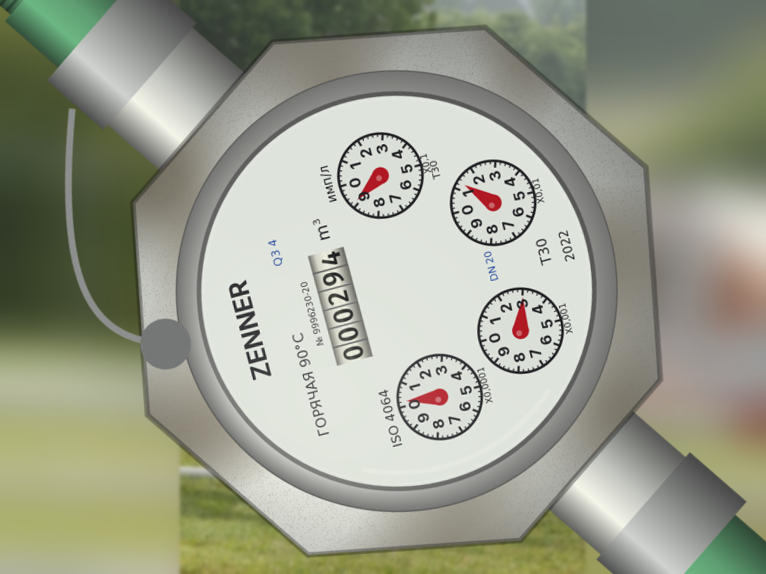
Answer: 293.9130,m³
